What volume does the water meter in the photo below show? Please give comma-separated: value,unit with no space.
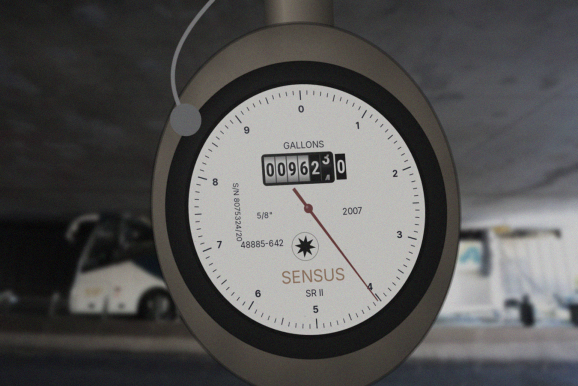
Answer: 96234.0,gal
